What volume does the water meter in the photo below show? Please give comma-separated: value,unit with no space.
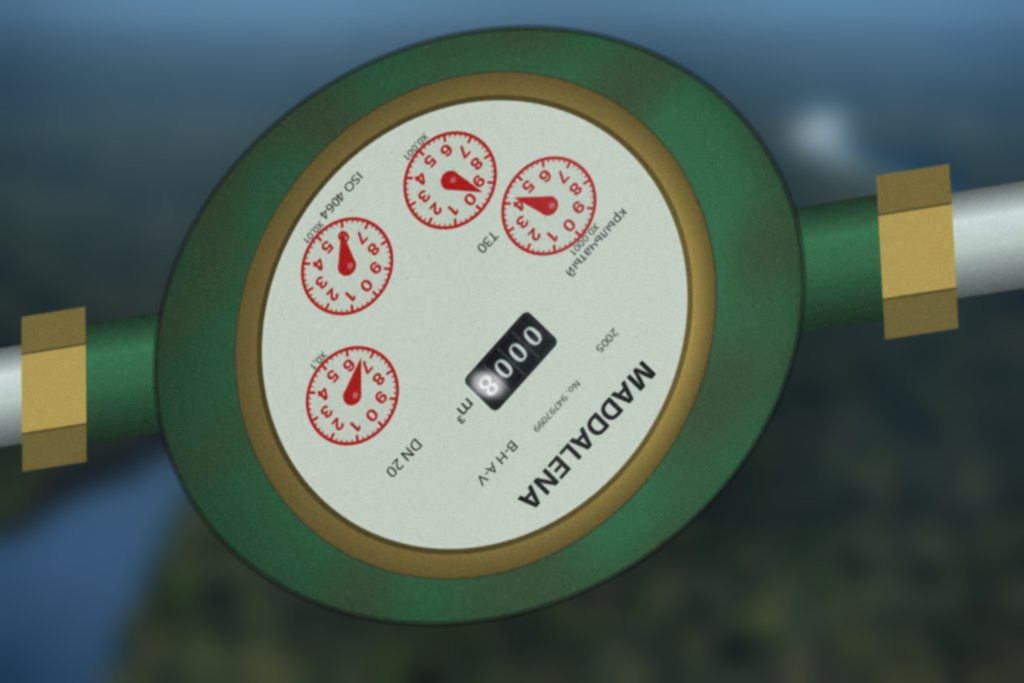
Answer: 8.6594,m³
